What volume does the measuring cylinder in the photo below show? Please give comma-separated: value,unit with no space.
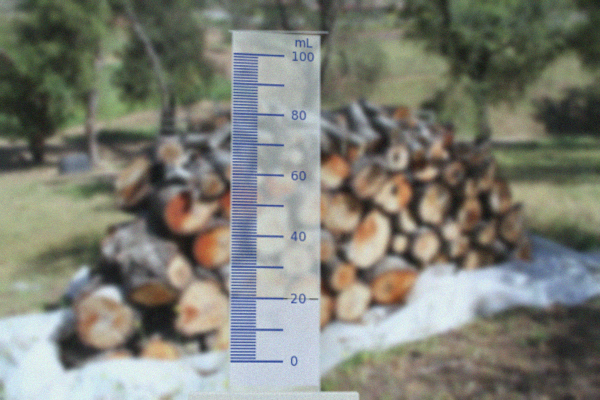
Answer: 20,mL
